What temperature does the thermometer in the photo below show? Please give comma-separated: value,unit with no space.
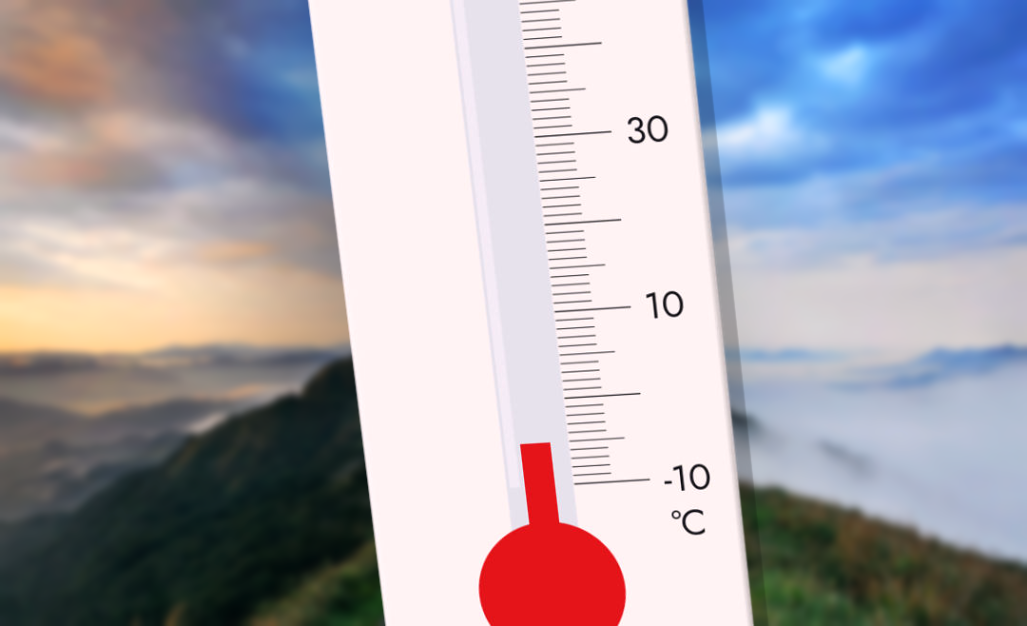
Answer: -5,°C
